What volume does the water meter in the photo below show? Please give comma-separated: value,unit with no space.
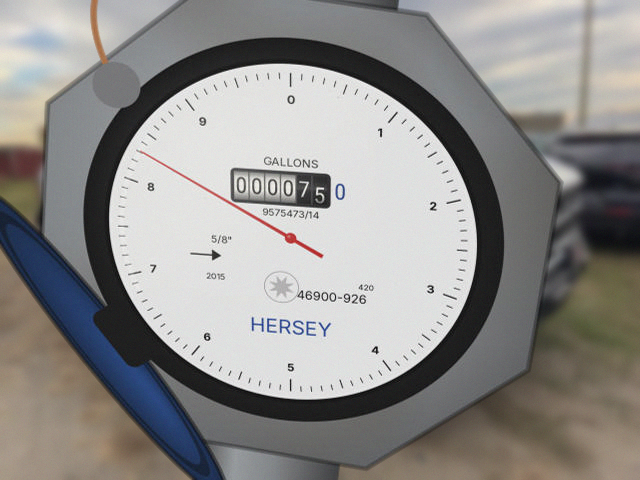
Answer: 748.3,gal
